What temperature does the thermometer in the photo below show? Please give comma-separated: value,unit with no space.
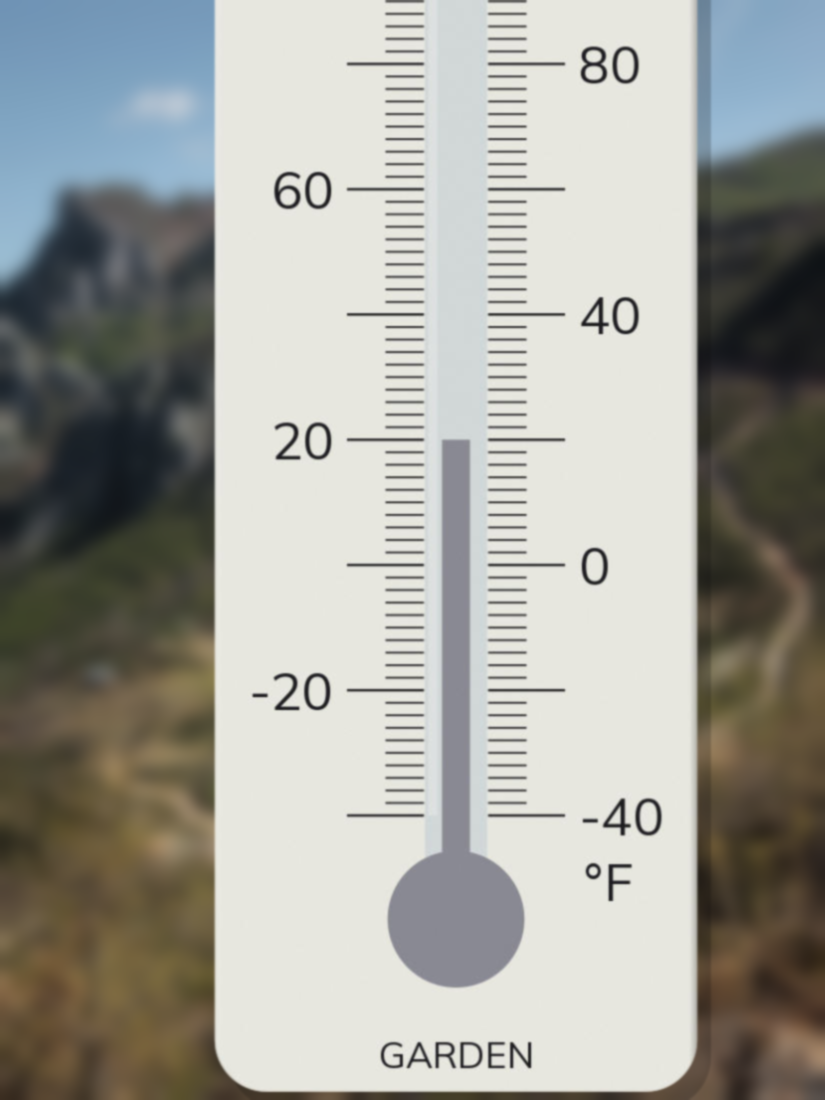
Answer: 20,°F
